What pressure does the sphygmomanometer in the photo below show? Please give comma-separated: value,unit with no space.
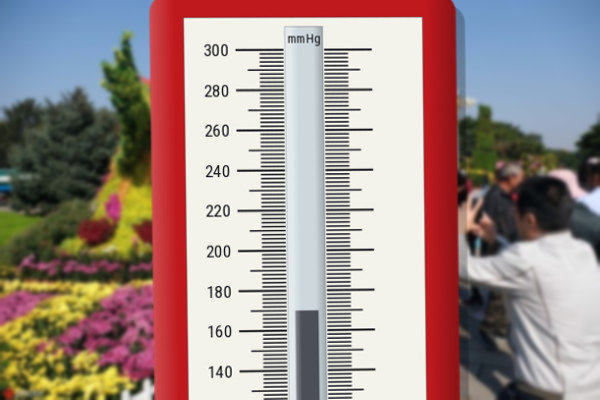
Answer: 170,mmHg
